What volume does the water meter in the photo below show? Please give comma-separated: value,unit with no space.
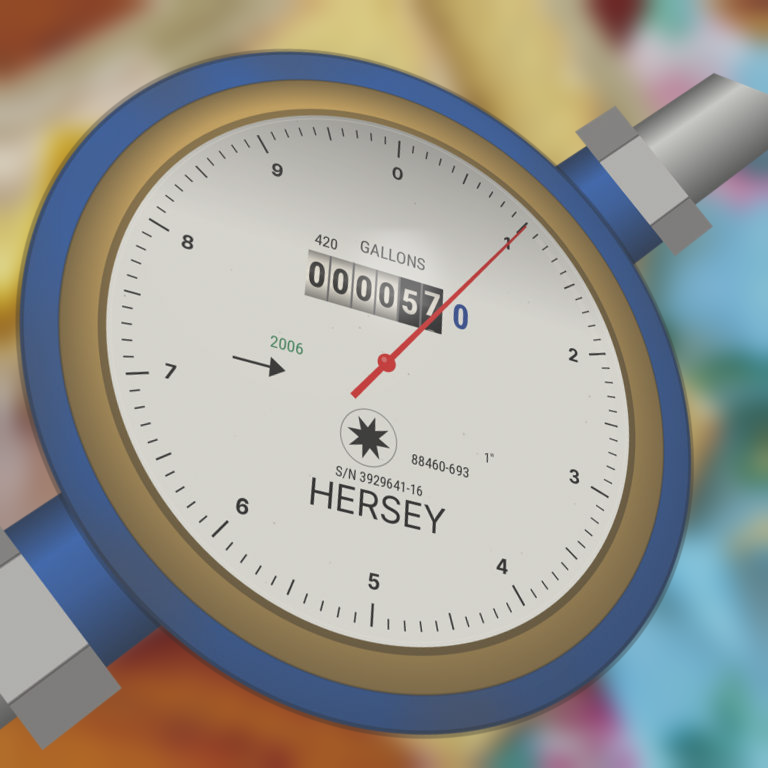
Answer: 571.0,gal
